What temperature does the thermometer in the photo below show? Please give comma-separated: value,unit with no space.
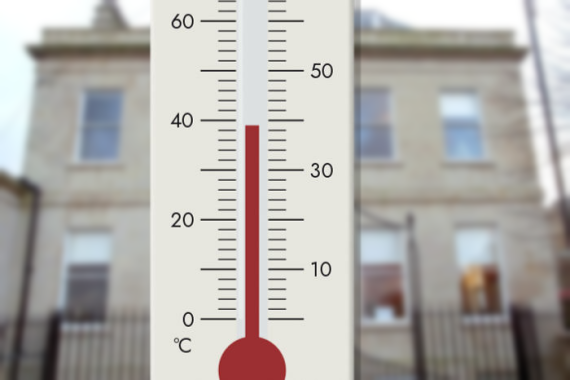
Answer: 39,°C
